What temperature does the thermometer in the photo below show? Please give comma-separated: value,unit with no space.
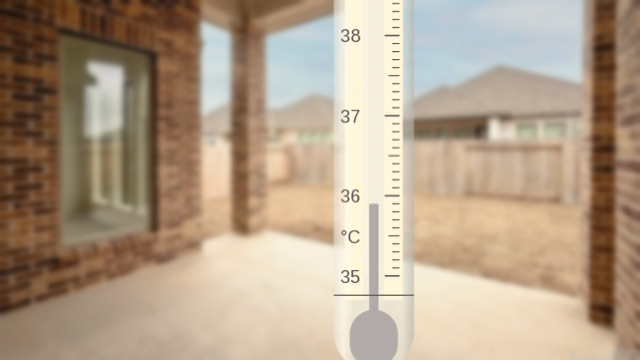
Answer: 35.9,°C
